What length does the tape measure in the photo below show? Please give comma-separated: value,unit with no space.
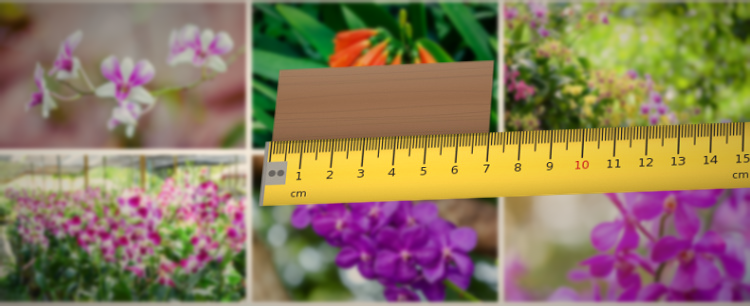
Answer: 7,cm
